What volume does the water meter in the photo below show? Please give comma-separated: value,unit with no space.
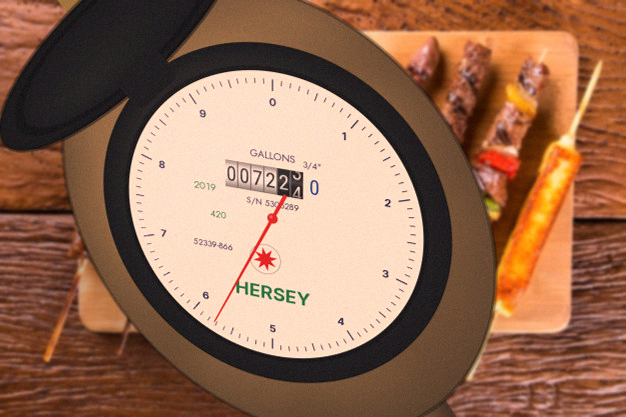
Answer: 72235.7,gal
